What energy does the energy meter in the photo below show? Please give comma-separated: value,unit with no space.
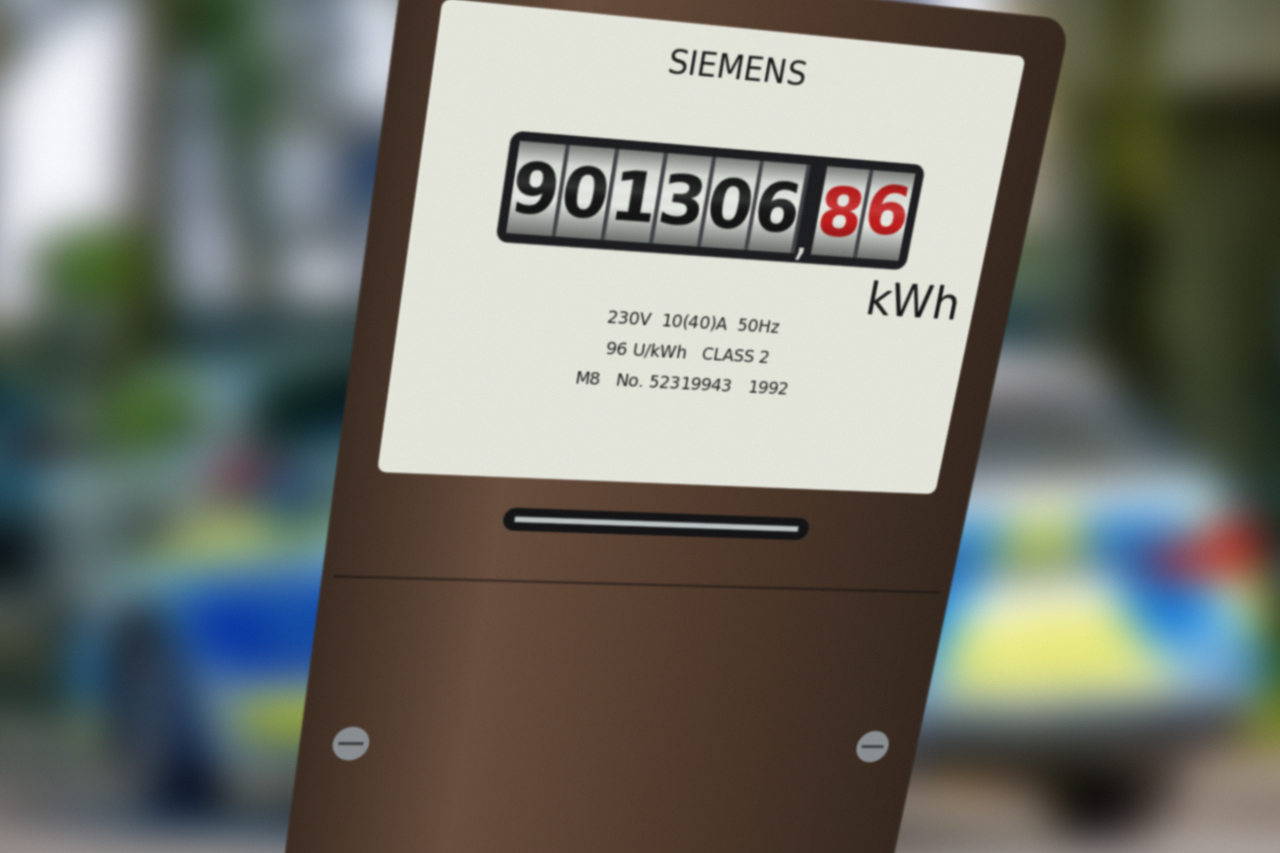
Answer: 901306.86,kWh
